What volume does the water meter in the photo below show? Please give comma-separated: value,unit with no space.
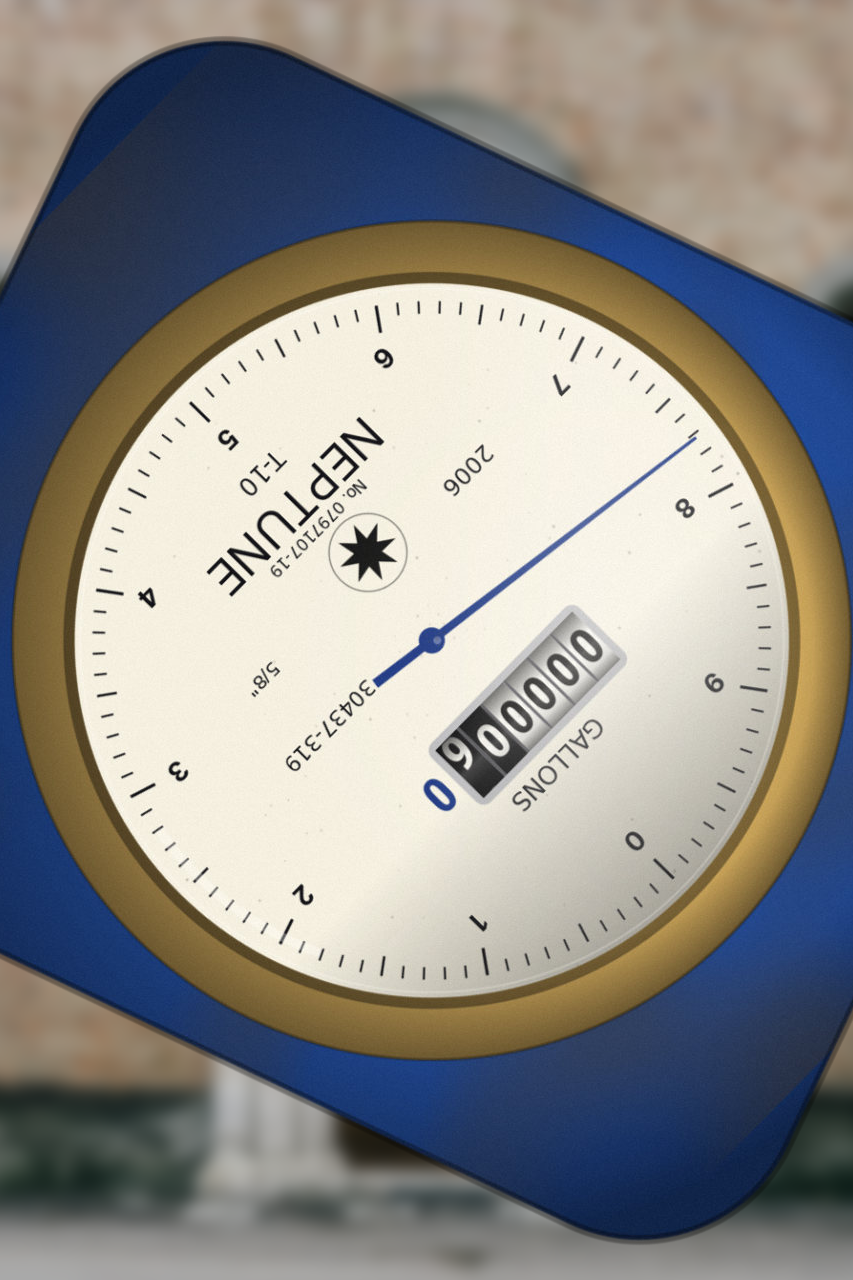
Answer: 57.7,gal
